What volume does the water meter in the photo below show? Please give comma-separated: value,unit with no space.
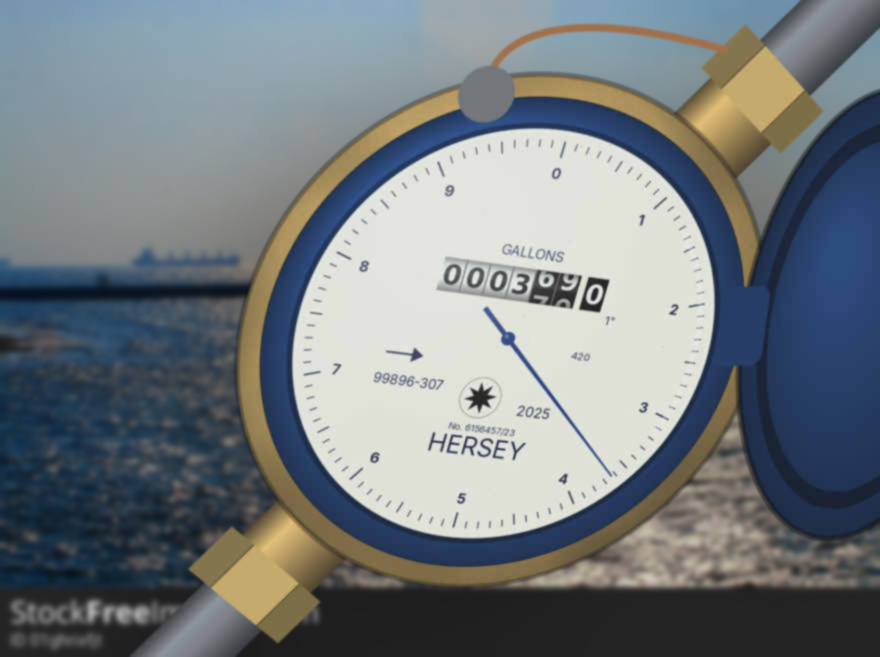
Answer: 3693.6,gal
